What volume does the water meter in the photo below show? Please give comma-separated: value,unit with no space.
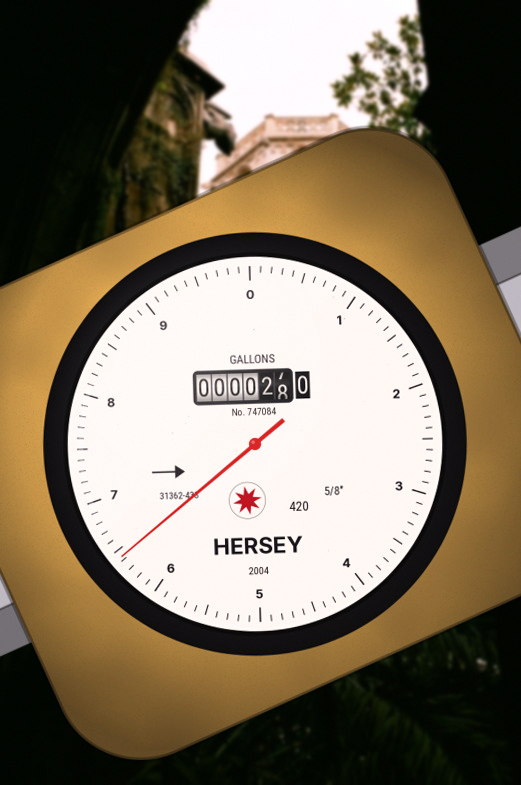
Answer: 276.4,gal
